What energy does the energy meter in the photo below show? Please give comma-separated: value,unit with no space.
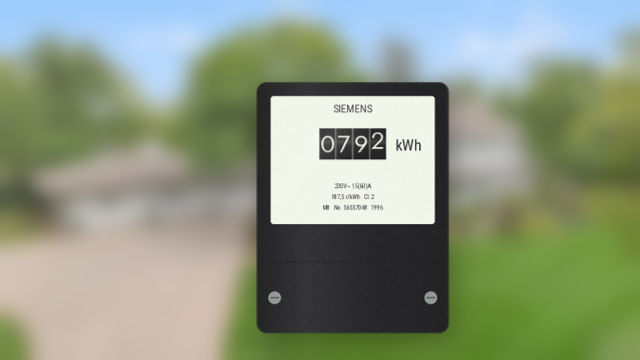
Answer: 792,kWh
